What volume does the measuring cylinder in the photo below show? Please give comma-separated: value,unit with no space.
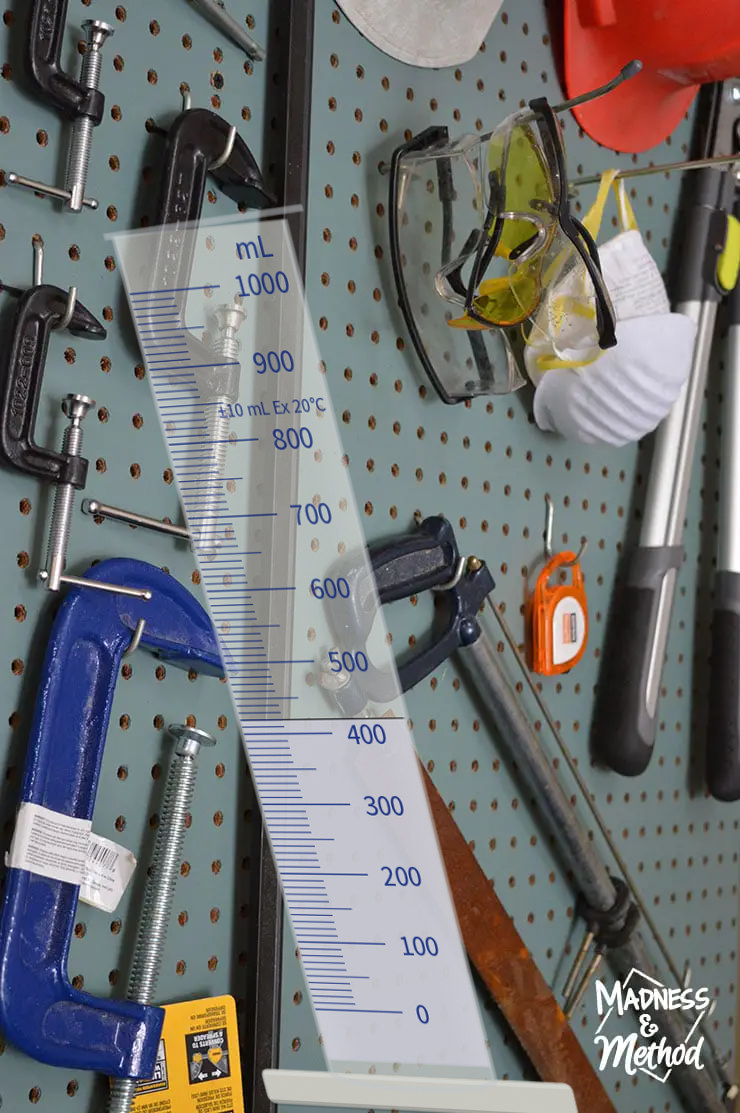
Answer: 420,mL
